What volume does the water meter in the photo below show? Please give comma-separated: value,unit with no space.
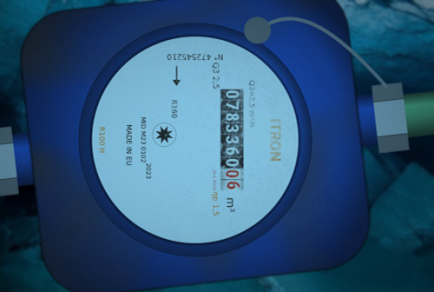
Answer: 783360.06,m³
